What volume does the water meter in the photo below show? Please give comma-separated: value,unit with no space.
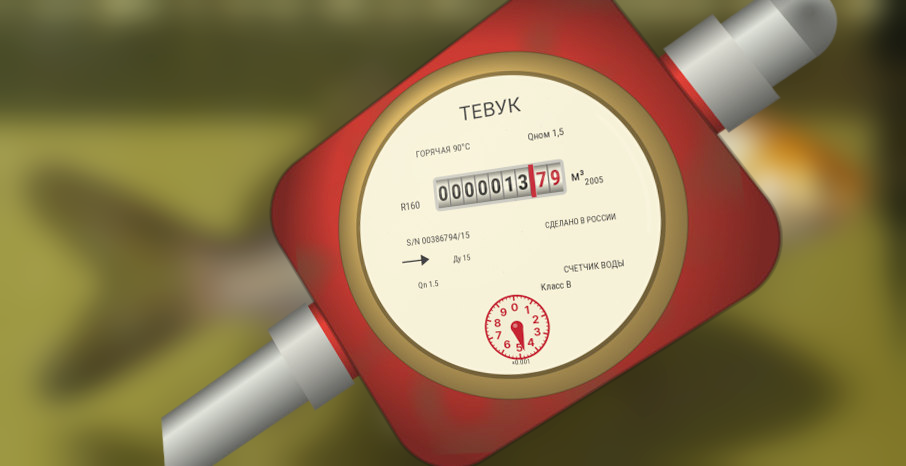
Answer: 13.794,m³
